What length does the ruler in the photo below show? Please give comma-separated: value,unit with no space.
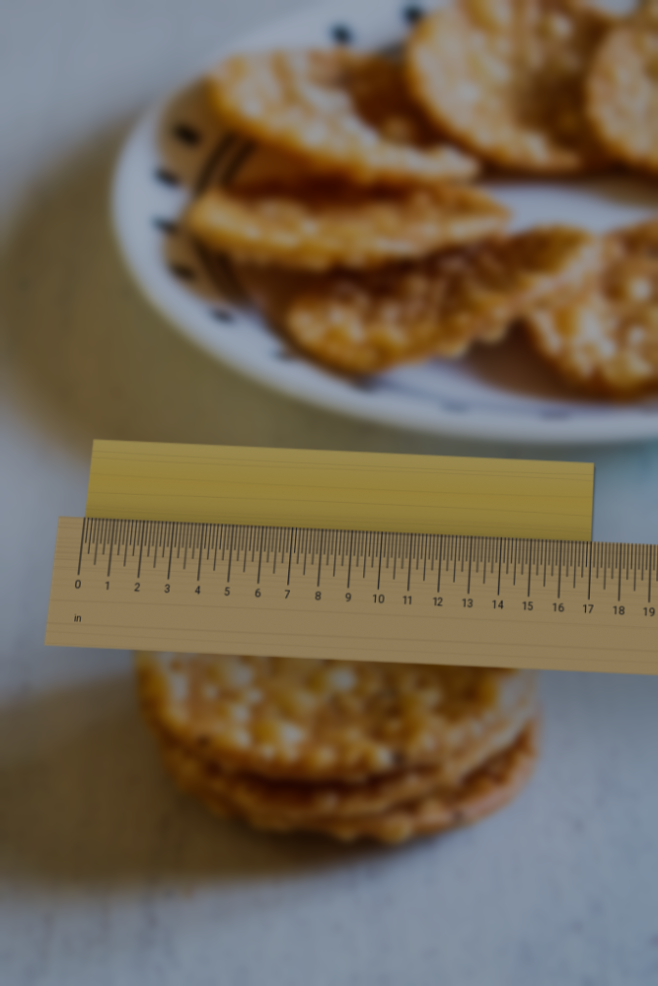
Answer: 17,in
